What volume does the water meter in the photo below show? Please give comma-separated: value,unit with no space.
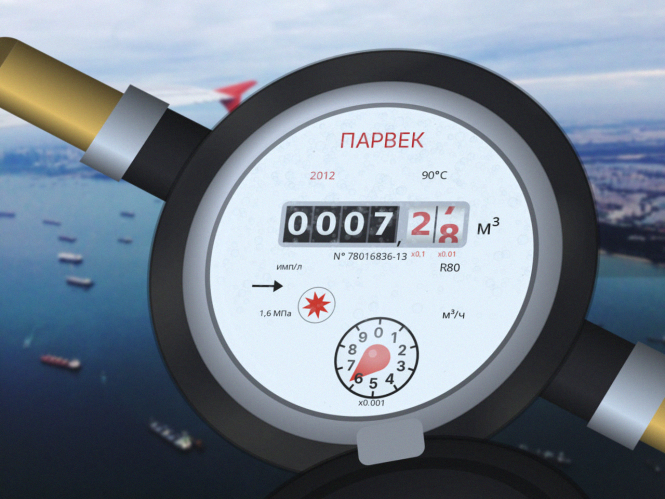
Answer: 7.276,m³
